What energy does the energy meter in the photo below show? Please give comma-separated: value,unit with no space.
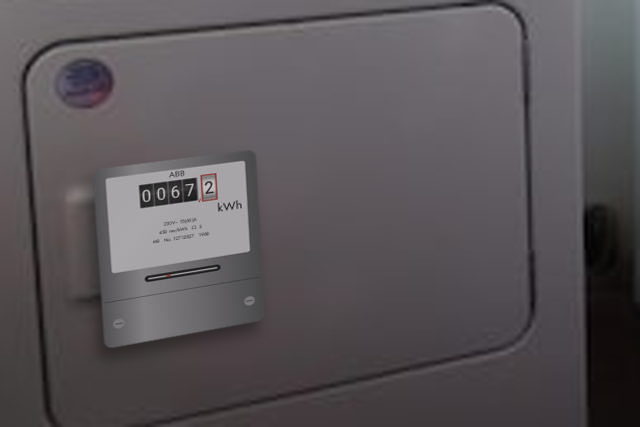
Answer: 67.2,kWh
